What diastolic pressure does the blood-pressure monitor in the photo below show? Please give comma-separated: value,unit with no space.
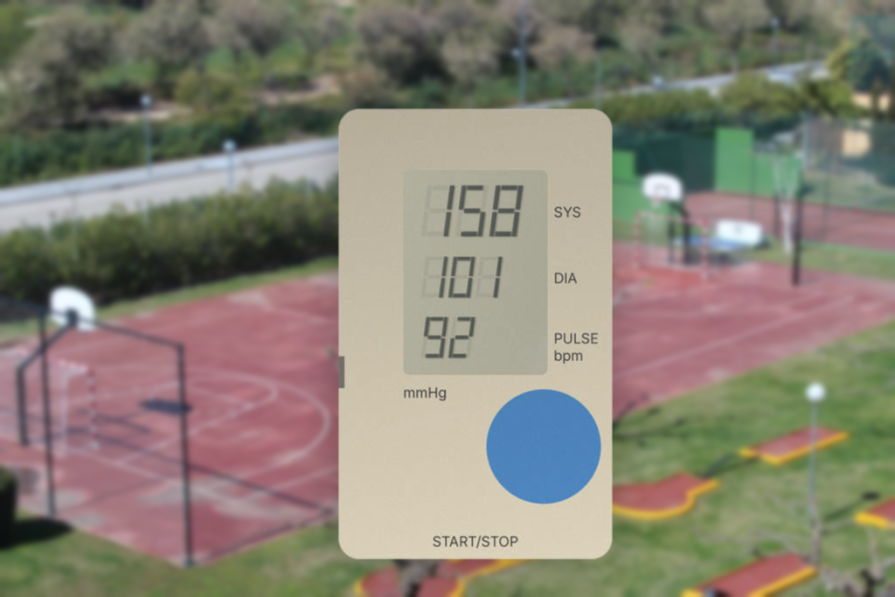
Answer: 101,mmHg
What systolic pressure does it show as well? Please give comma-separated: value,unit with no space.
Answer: 158,mmHg
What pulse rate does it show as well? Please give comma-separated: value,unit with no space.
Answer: 92,bpm
